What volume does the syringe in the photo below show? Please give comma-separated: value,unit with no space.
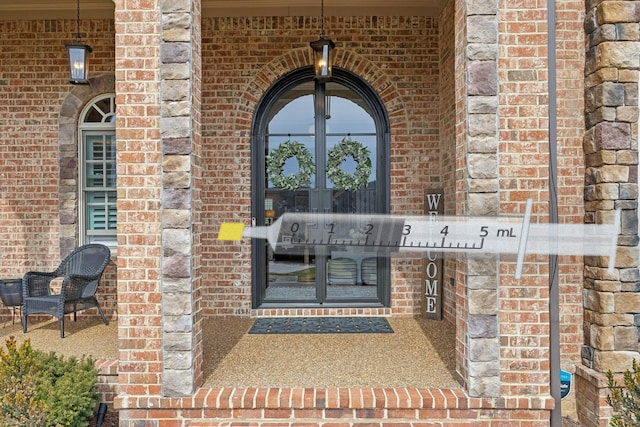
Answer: 2,mL
